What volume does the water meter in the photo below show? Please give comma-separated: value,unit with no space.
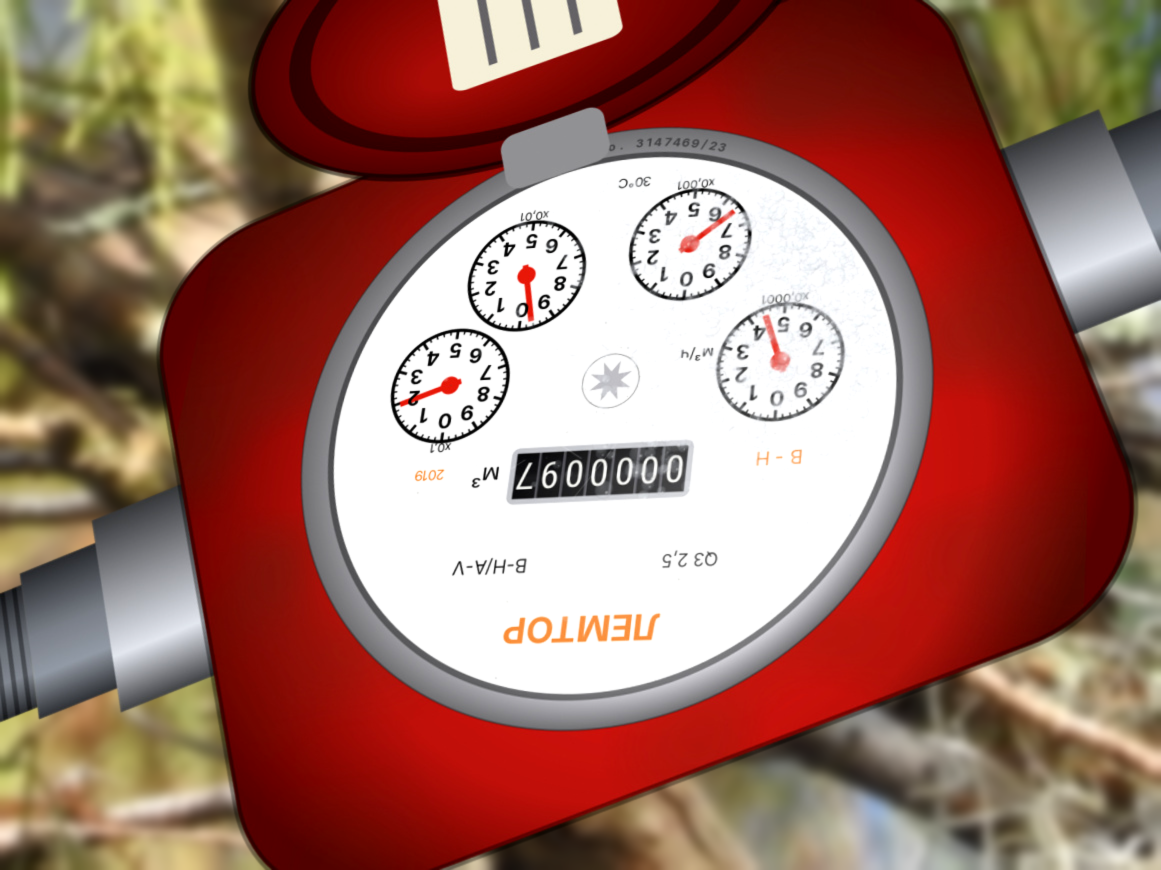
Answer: 97.1964,m³
